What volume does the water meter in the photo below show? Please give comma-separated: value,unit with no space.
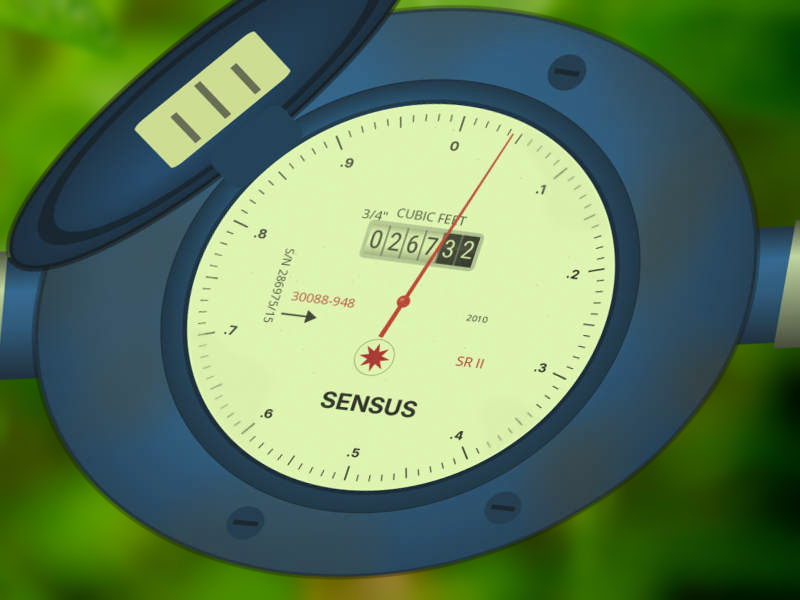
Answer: 26732.04,ft³
